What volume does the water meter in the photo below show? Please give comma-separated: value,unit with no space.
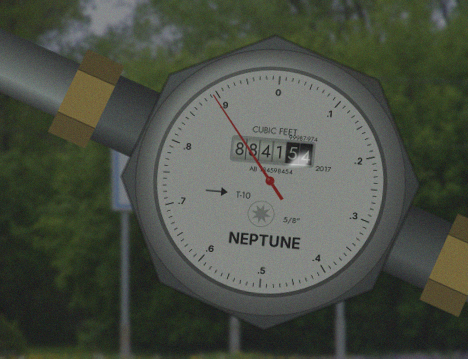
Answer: 884153.89,ft³
